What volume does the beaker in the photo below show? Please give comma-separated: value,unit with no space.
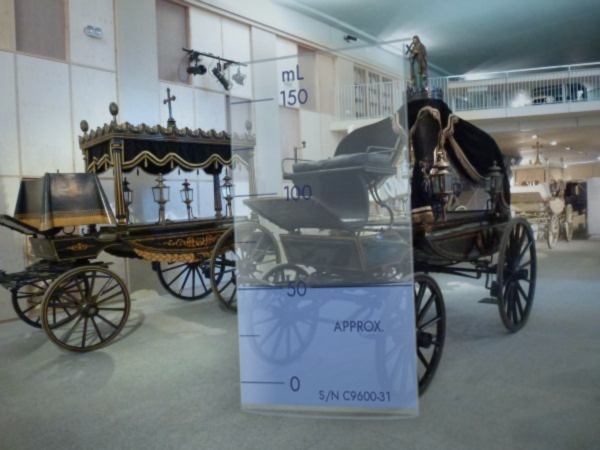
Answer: 50,mL
